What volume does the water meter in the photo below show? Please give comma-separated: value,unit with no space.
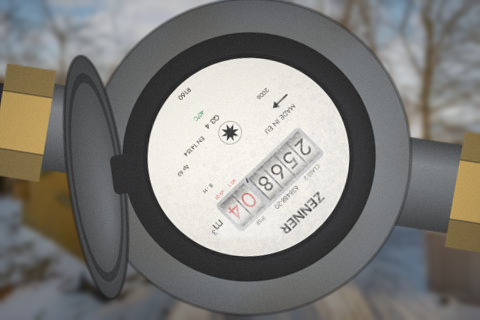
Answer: 2568.04,m³
